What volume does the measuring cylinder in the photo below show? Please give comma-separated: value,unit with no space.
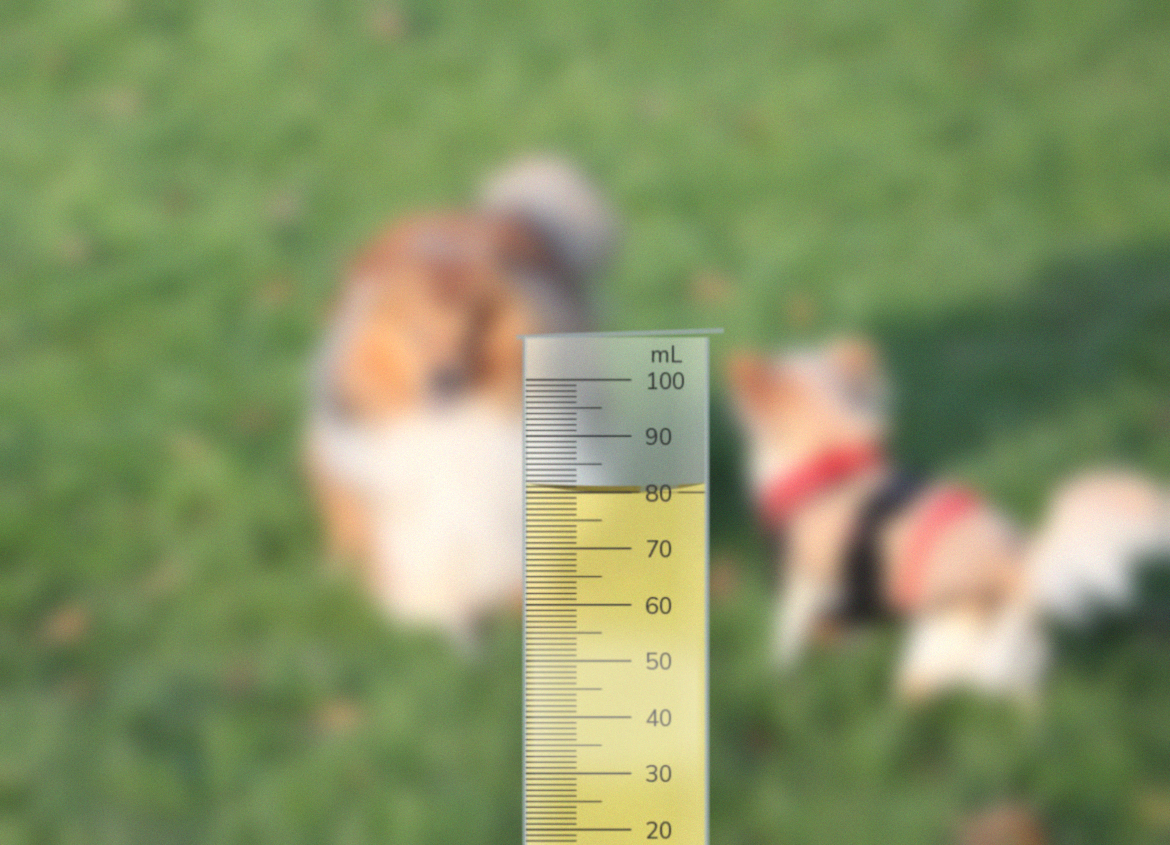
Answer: 80,mL
